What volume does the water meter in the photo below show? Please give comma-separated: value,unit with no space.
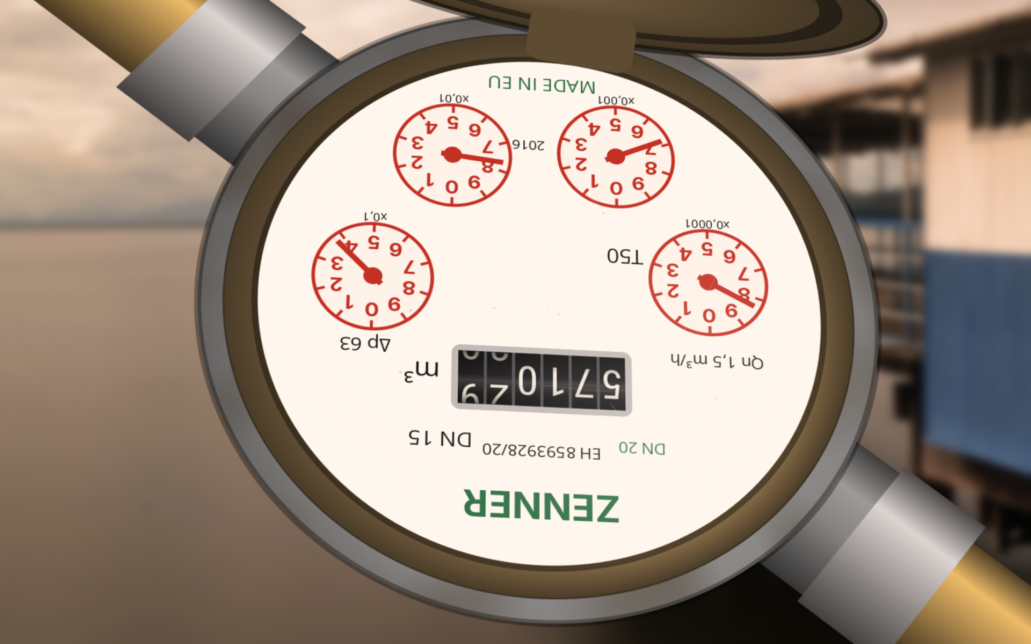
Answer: 571029.3768,m³
